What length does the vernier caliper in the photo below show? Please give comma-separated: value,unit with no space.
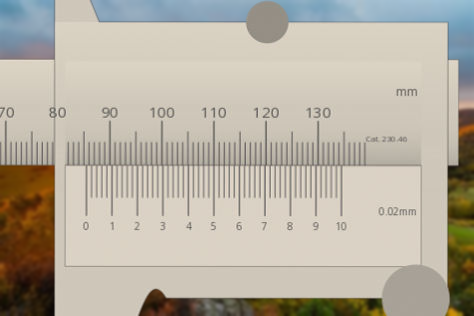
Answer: 85.5,mm
